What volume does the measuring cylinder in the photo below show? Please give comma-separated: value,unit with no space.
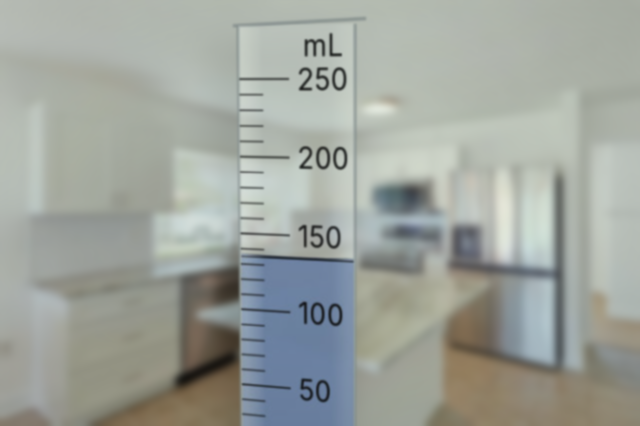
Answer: 135,mL
